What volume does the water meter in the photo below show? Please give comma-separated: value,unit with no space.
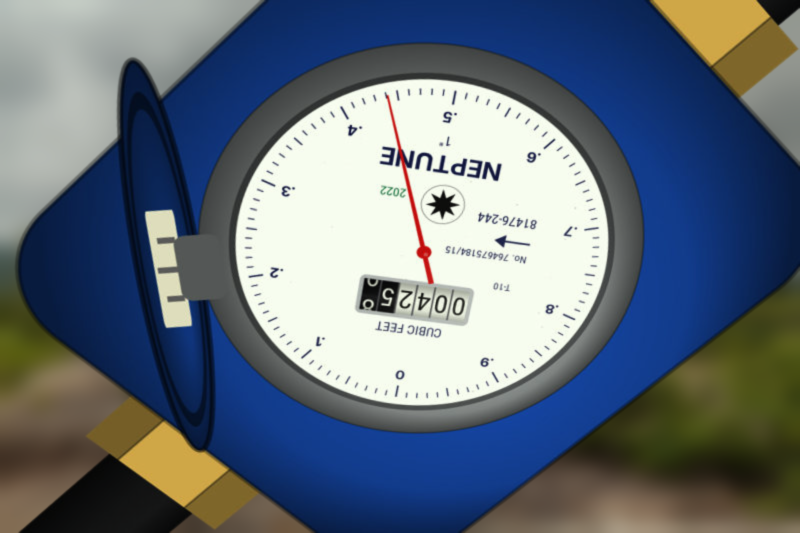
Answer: 4258.44,ft³
